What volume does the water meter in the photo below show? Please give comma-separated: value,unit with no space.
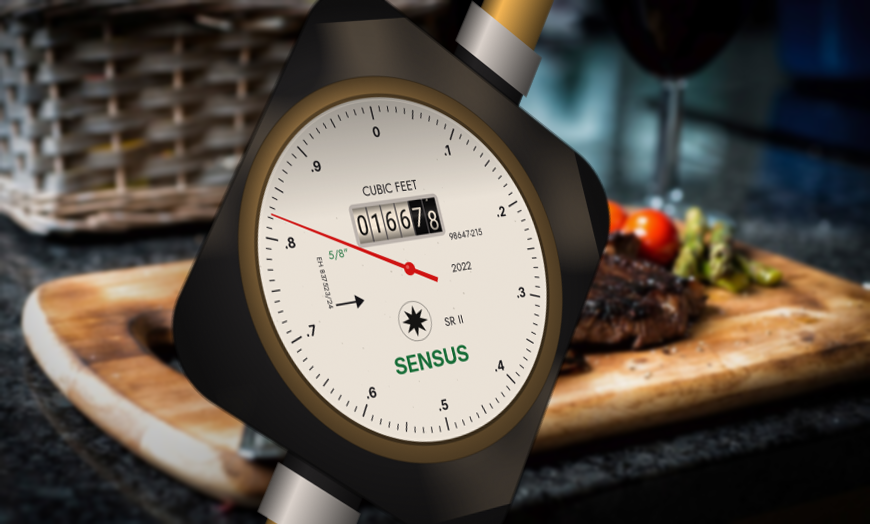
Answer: 16677.82,ft³
